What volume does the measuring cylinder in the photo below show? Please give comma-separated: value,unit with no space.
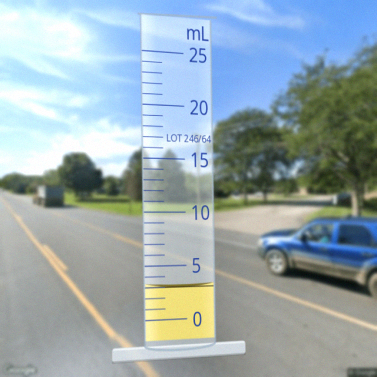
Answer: 3,mL
